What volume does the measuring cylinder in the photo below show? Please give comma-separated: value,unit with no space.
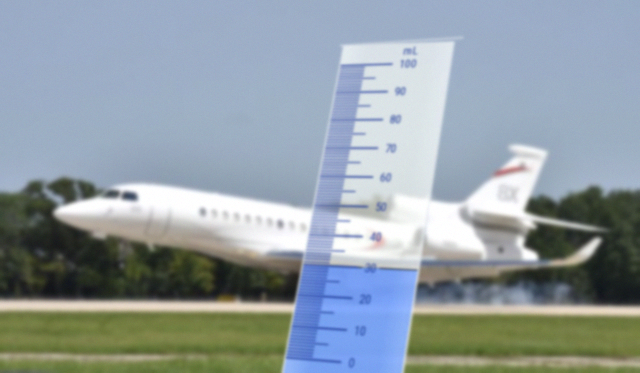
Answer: 30,mL
